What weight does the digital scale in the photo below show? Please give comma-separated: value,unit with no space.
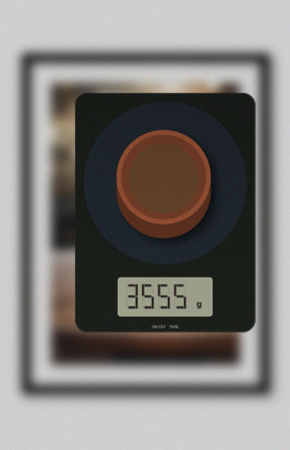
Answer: 3555,g
